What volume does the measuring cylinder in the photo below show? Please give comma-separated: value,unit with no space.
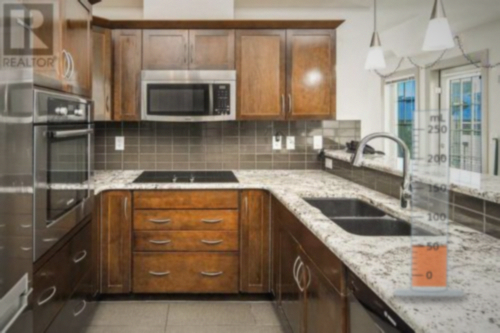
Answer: 50,mL
